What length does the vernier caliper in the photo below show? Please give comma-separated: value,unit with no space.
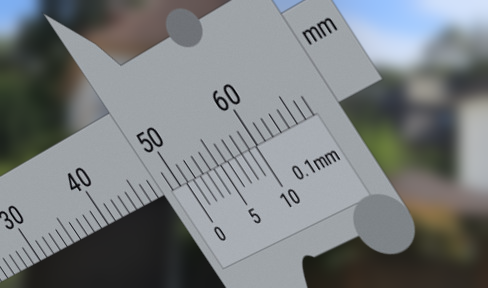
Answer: 50.8,mm
